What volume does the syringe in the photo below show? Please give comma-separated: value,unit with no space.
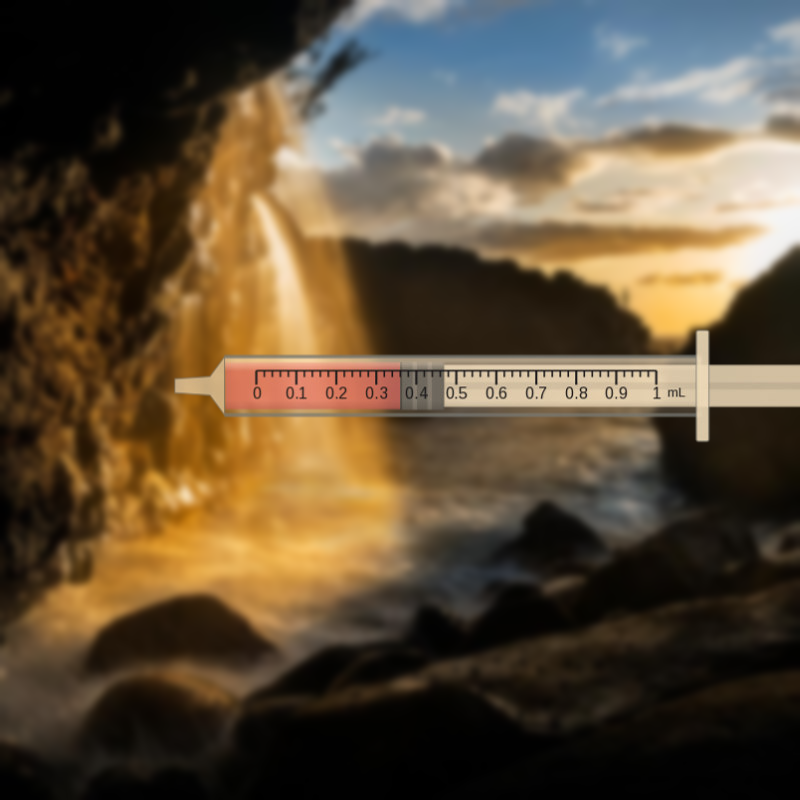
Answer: 0.36,mL
